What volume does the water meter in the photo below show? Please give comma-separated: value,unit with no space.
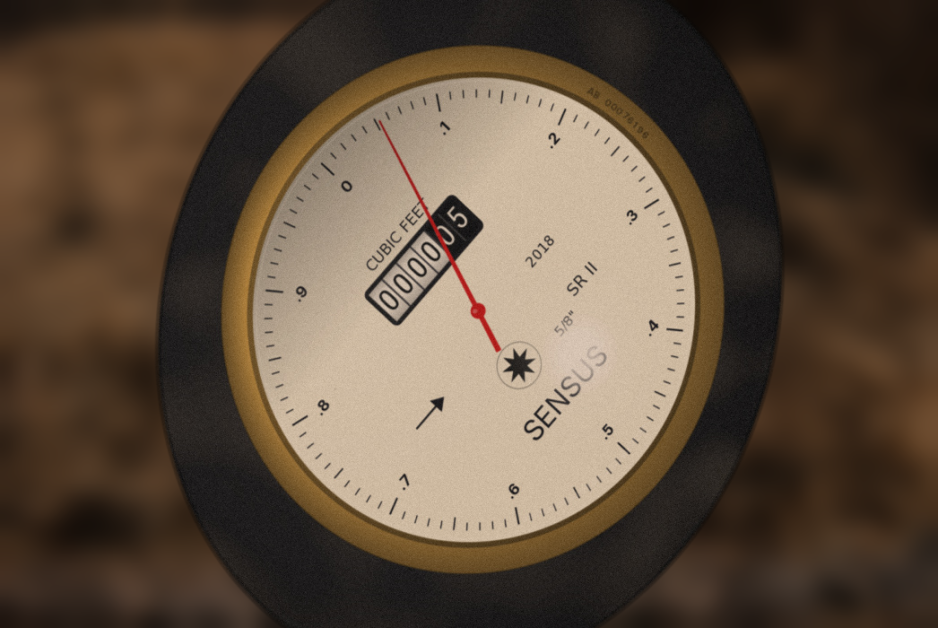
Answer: 5.05,ft³
